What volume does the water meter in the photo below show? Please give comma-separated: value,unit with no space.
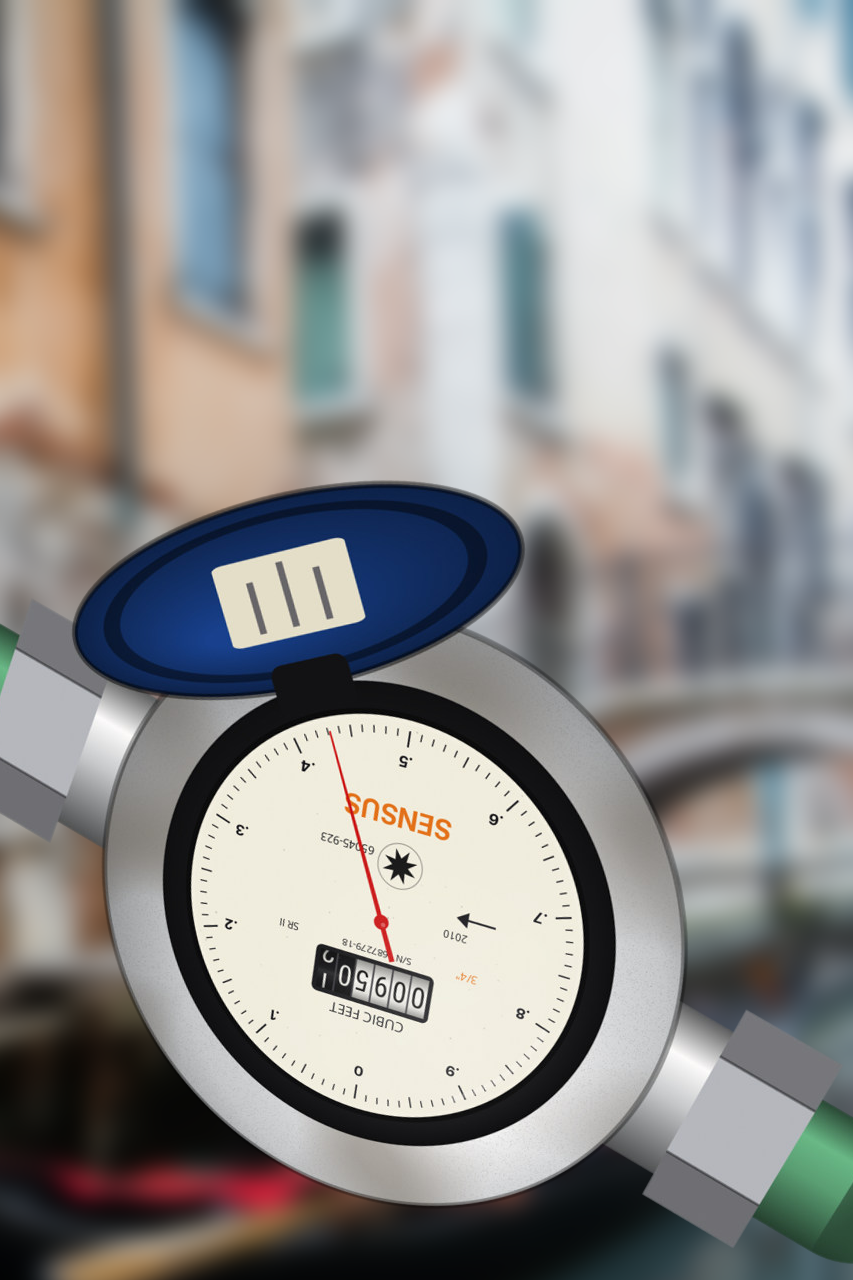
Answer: 9501.43,ft³
